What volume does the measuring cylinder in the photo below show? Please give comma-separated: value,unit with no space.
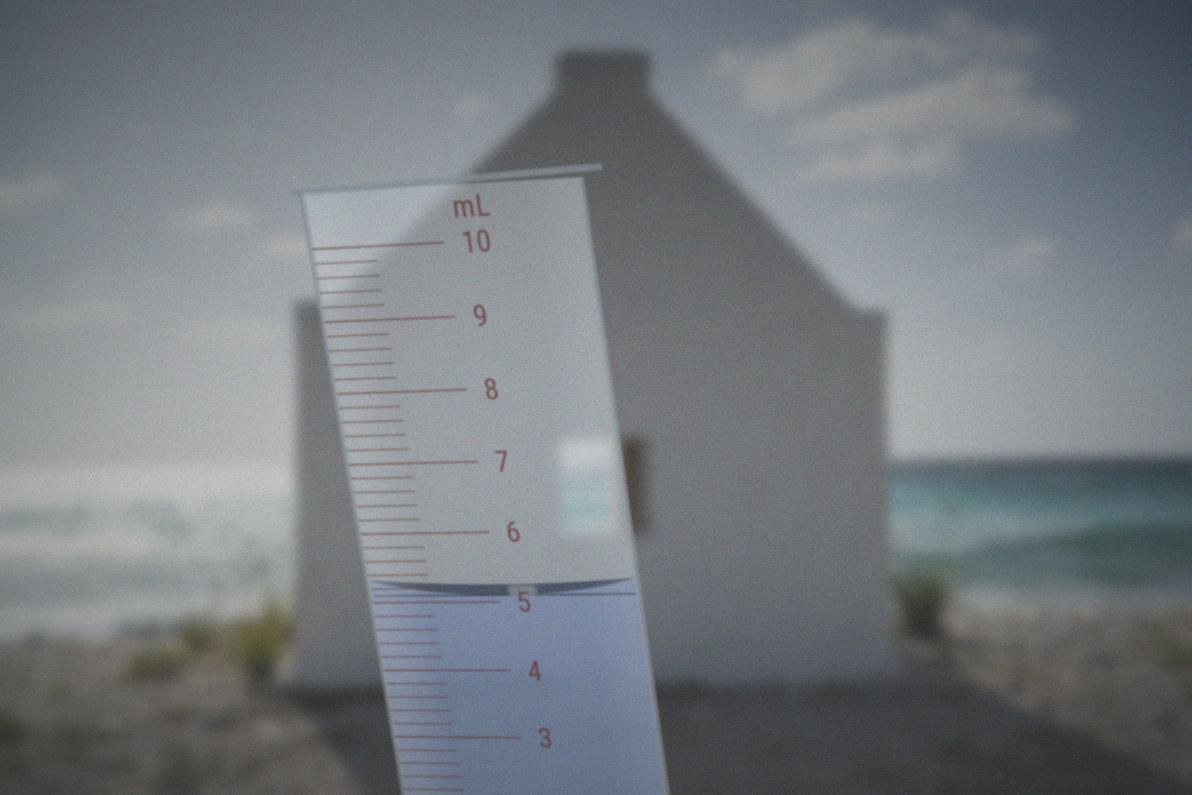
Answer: 5.1,mL
